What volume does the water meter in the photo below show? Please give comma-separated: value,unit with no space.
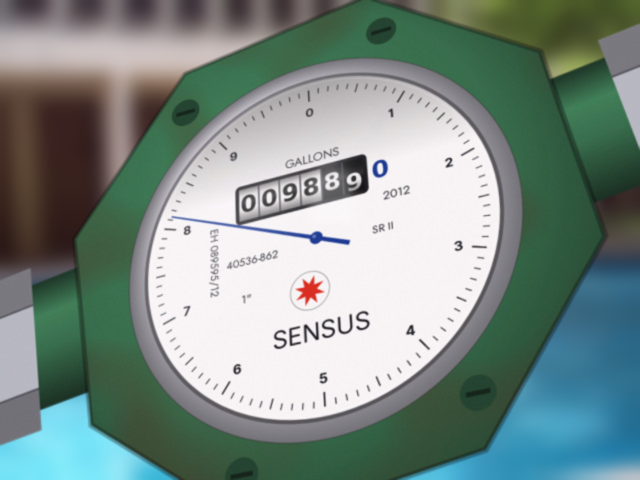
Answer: 98888.1,gal
